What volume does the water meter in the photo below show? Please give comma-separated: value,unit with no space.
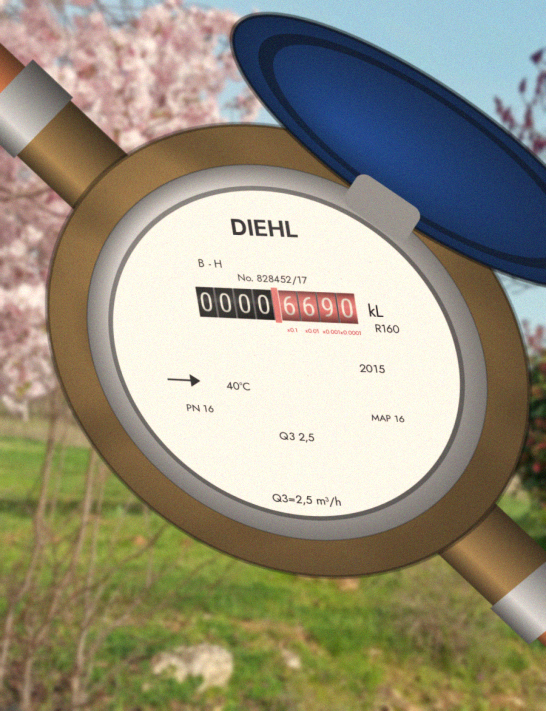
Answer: 0.6690,kL
